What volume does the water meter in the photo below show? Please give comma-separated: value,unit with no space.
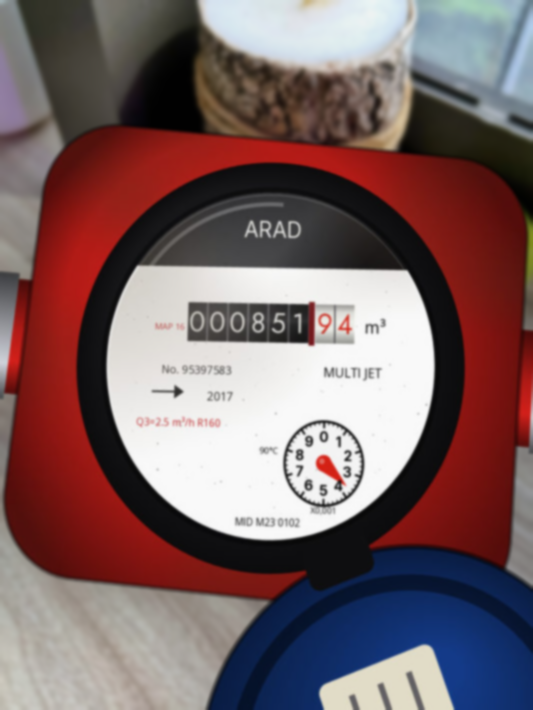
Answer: 851.943,m³
